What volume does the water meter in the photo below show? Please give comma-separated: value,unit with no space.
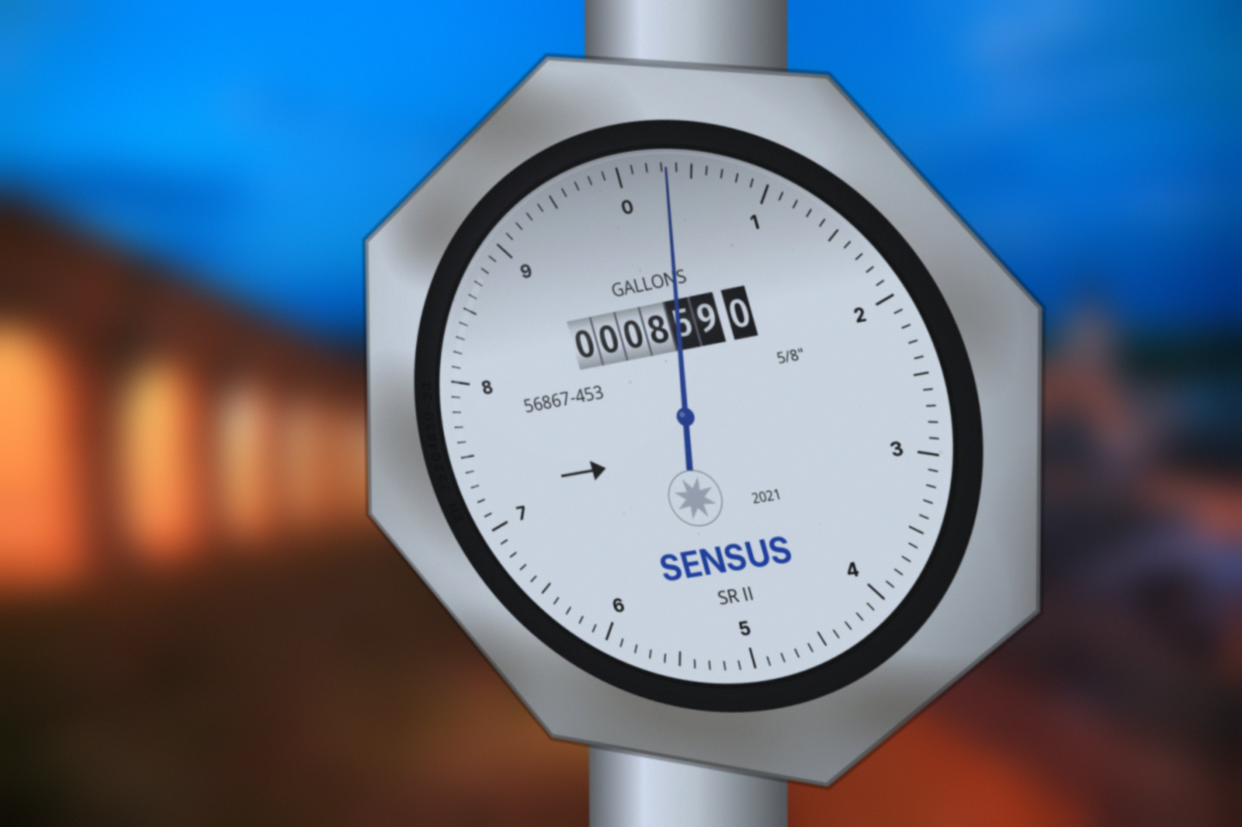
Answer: 8590.3,gal
